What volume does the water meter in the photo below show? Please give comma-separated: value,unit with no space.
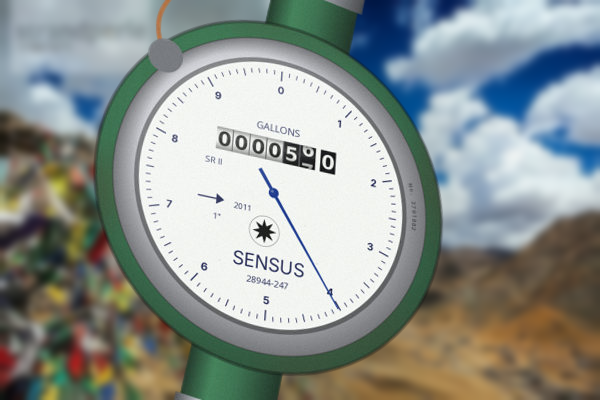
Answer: 564.0,gal
